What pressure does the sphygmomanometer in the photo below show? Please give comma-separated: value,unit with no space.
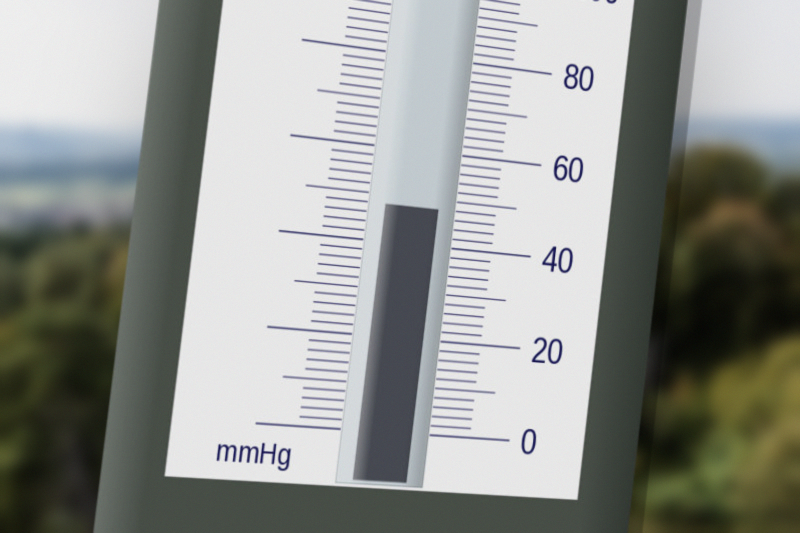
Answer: 48,mmHg
